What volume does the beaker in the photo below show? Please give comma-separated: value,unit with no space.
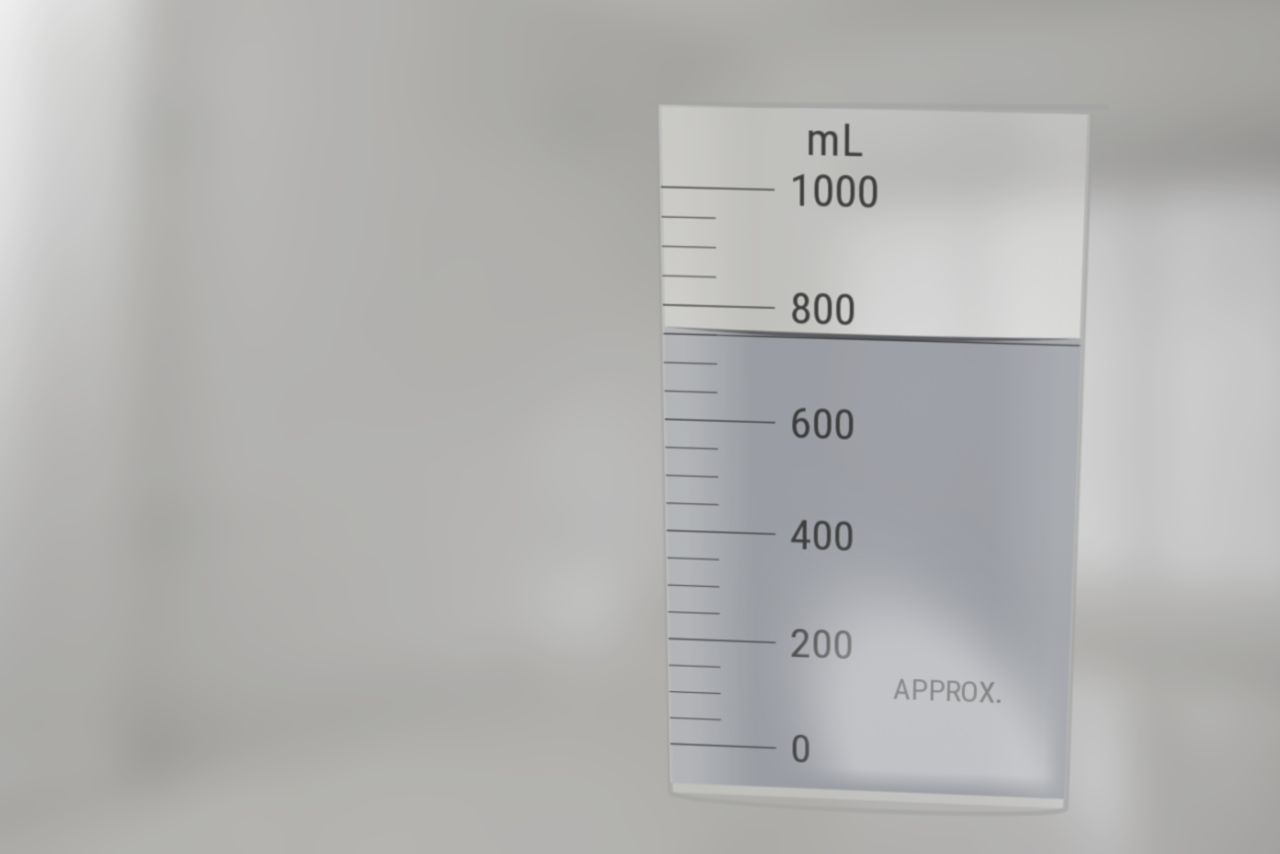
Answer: 750,mL
